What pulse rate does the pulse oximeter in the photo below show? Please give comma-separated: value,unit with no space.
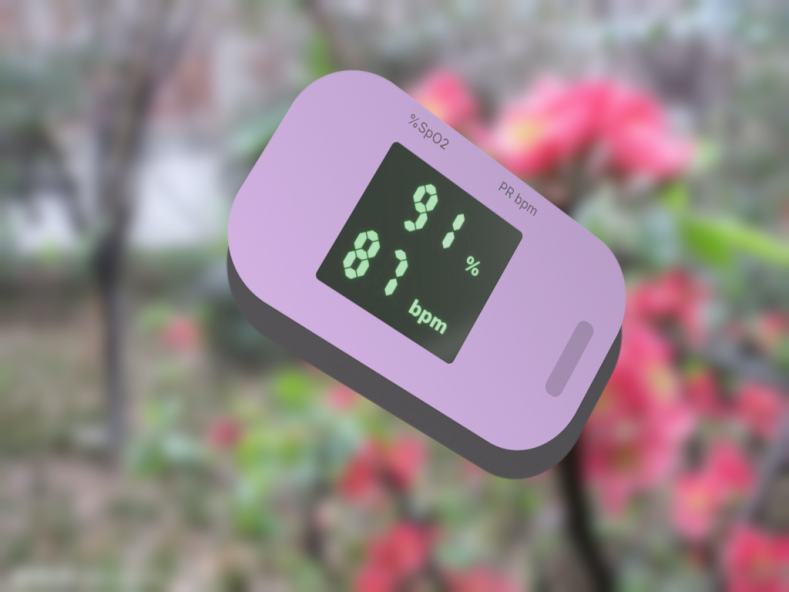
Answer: 87,bpm
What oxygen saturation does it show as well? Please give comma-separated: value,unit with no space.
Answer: 91,%
